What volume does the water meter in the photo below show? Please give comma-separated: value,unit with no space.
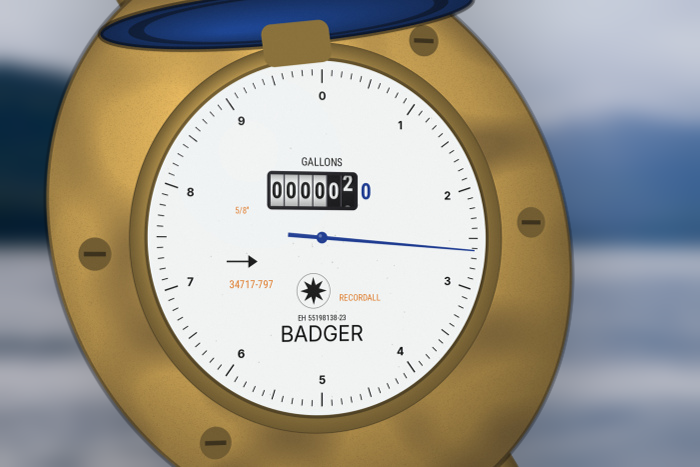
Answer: 22.6,gal
